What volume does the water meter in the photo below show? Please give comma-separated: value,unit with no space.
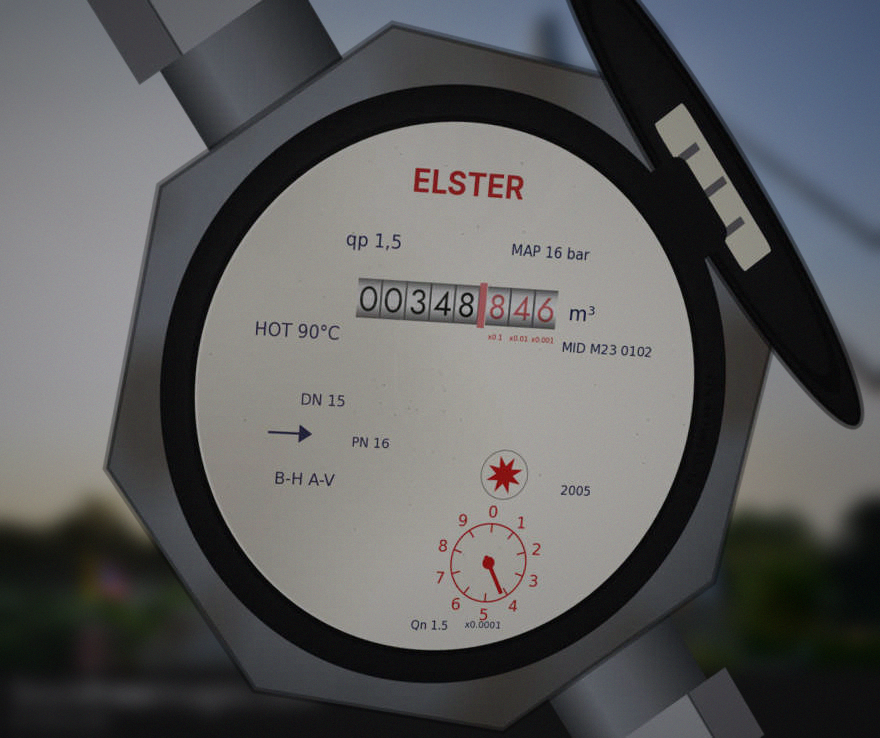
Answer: 348.8464,m³
